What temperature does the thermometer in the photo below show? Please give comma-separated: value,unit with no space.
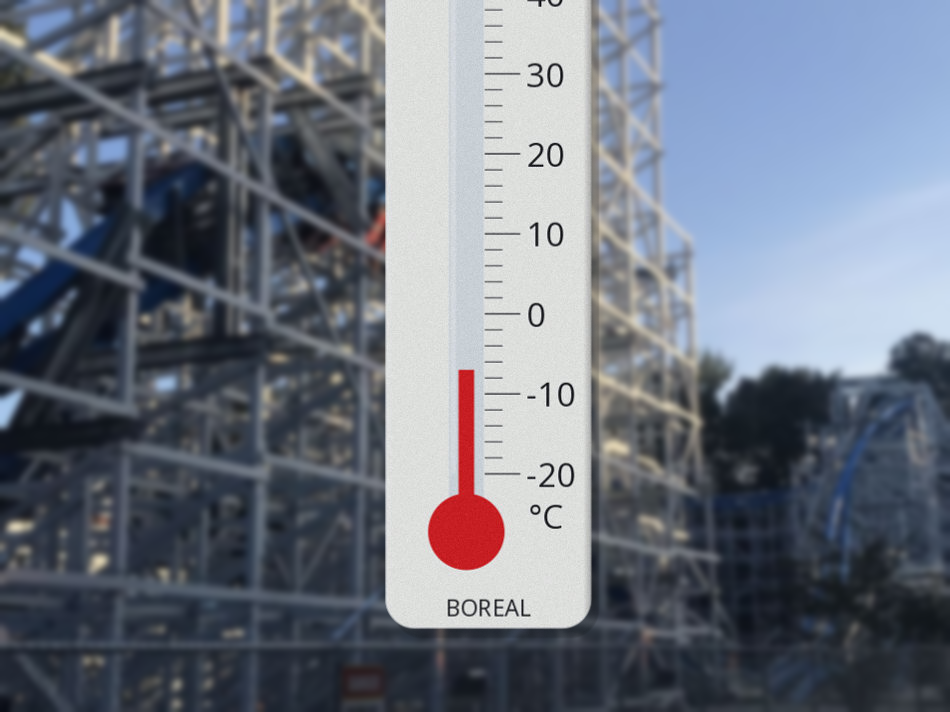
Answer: -7,°C
